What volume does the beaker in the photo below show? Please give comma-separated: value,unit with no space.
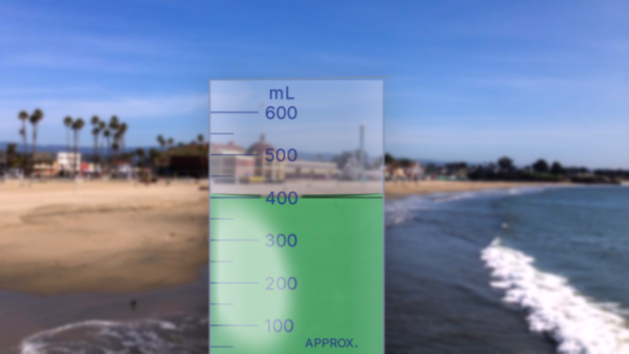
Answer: 400,mL
